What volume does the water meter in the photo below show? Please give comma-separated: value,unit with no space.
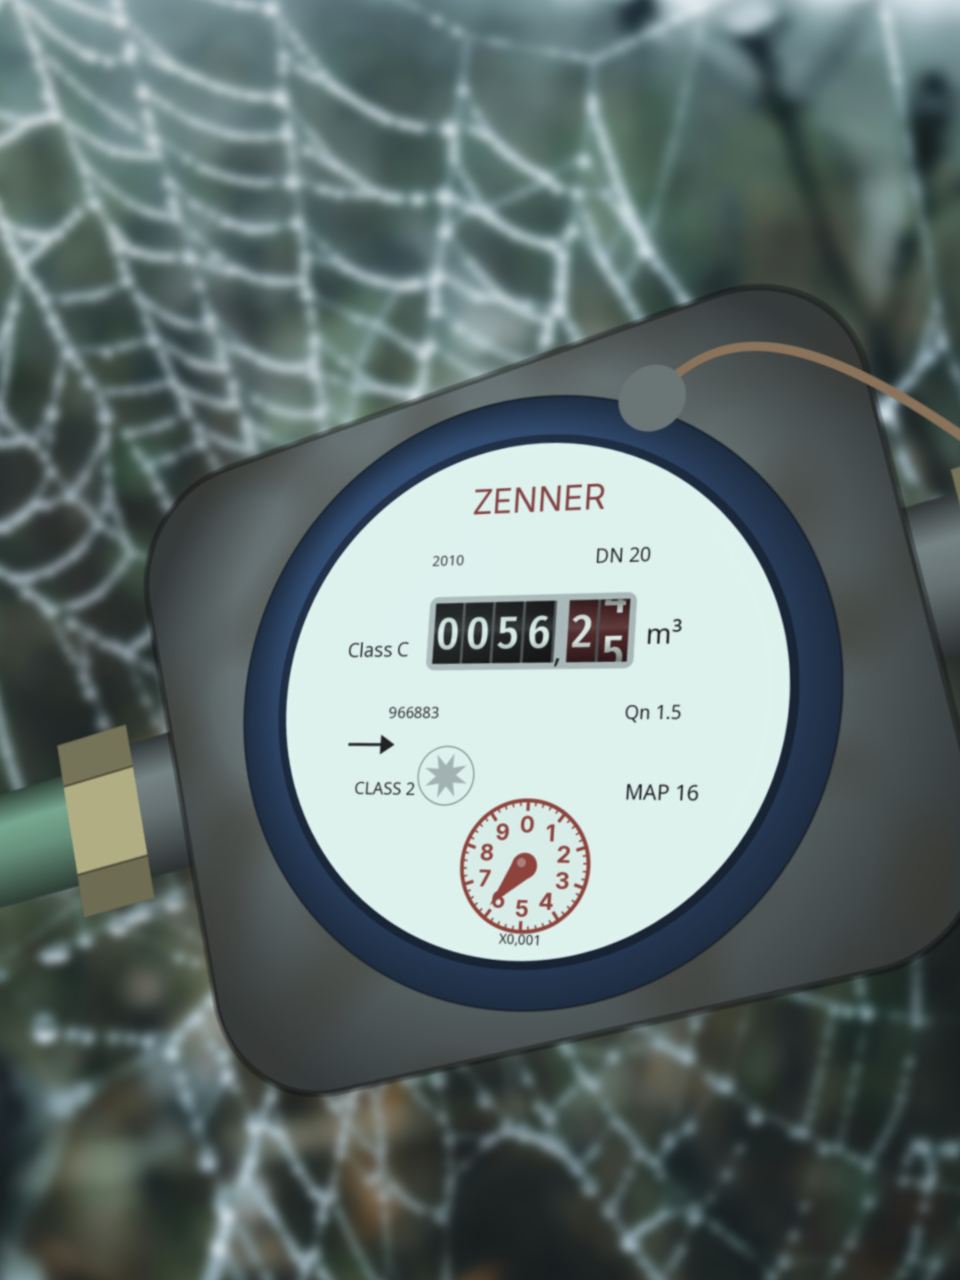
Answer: 56.246,m³
